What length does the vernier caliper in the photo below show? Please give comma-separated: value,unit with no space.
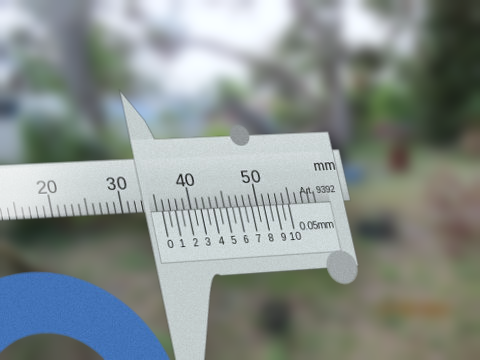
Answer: 35.8,mm
